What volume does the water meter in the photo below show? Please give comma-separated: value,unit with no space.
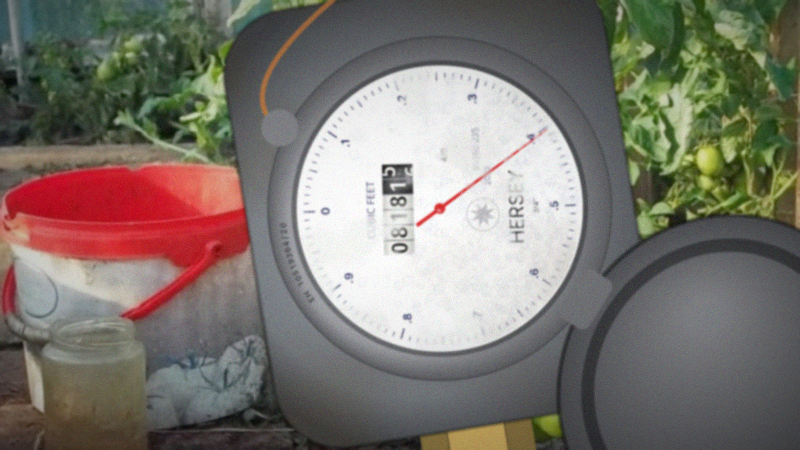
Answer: 81815.40,ft³
